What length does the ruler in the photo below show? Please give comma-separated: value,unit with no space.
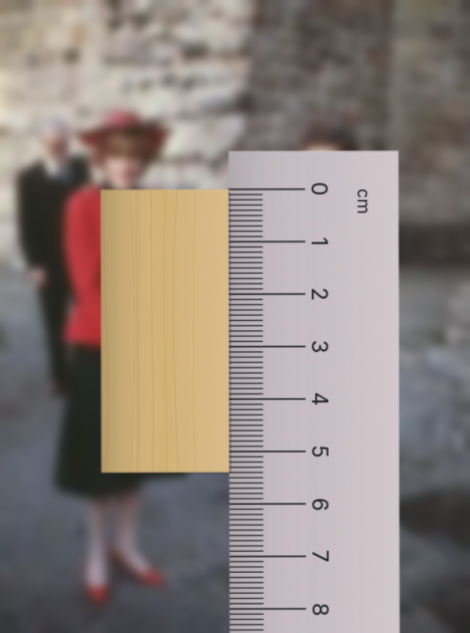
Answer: 5.4,cm
